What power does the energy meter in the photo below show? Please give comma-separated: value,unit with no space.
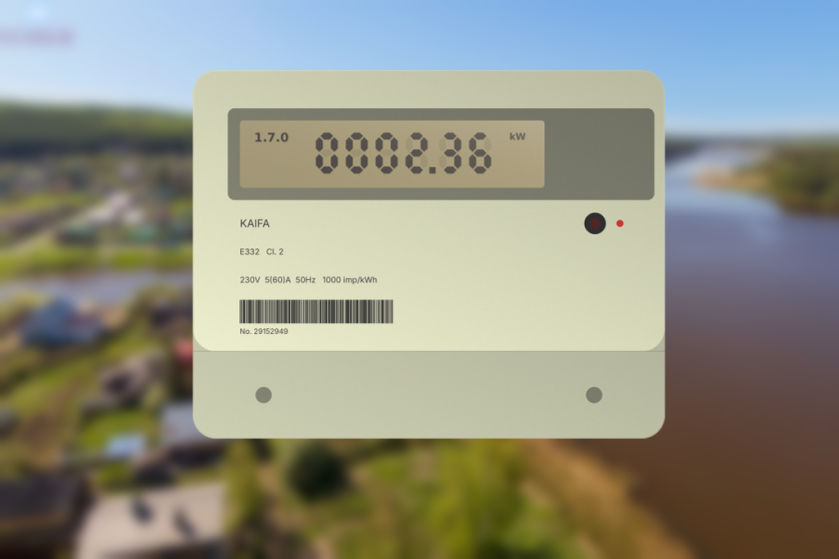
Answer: 2.36,kW
